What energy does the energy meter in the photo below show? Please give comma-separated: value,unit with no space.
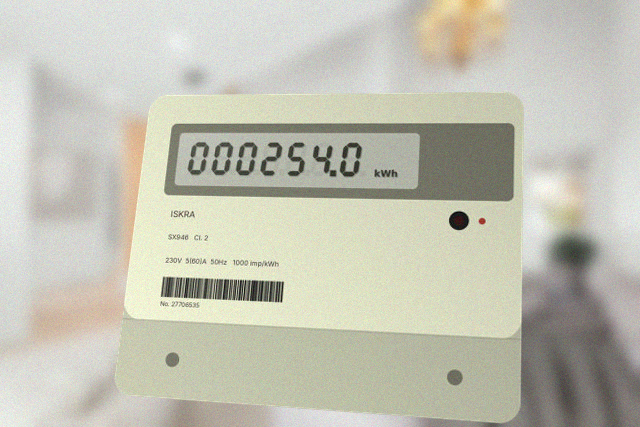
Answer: 254.0,kWh
